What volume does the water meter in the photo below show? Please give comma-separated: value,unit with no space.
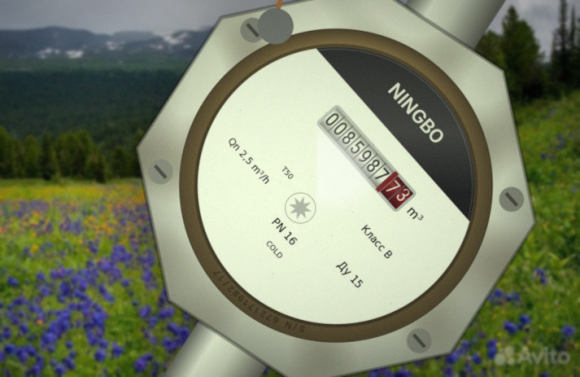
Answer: 85987.73,m³
